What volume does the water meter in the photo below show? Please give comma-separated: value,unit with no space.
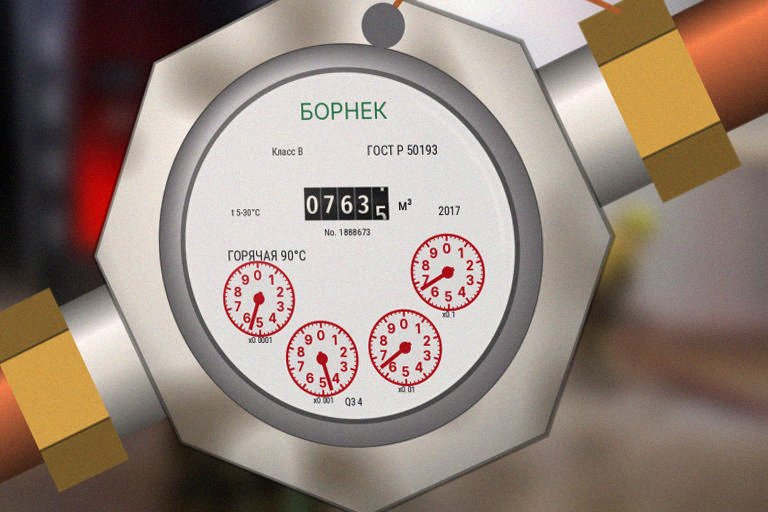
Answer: 7634.6645,m³
